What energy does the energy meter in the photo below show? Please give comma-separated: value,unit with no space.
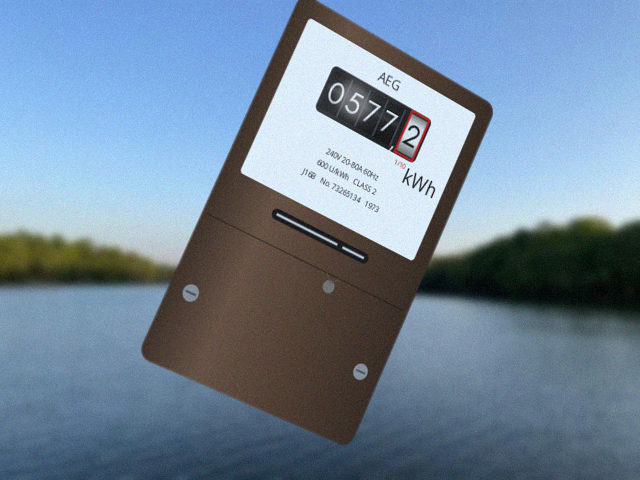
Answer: 577.2,kWh
